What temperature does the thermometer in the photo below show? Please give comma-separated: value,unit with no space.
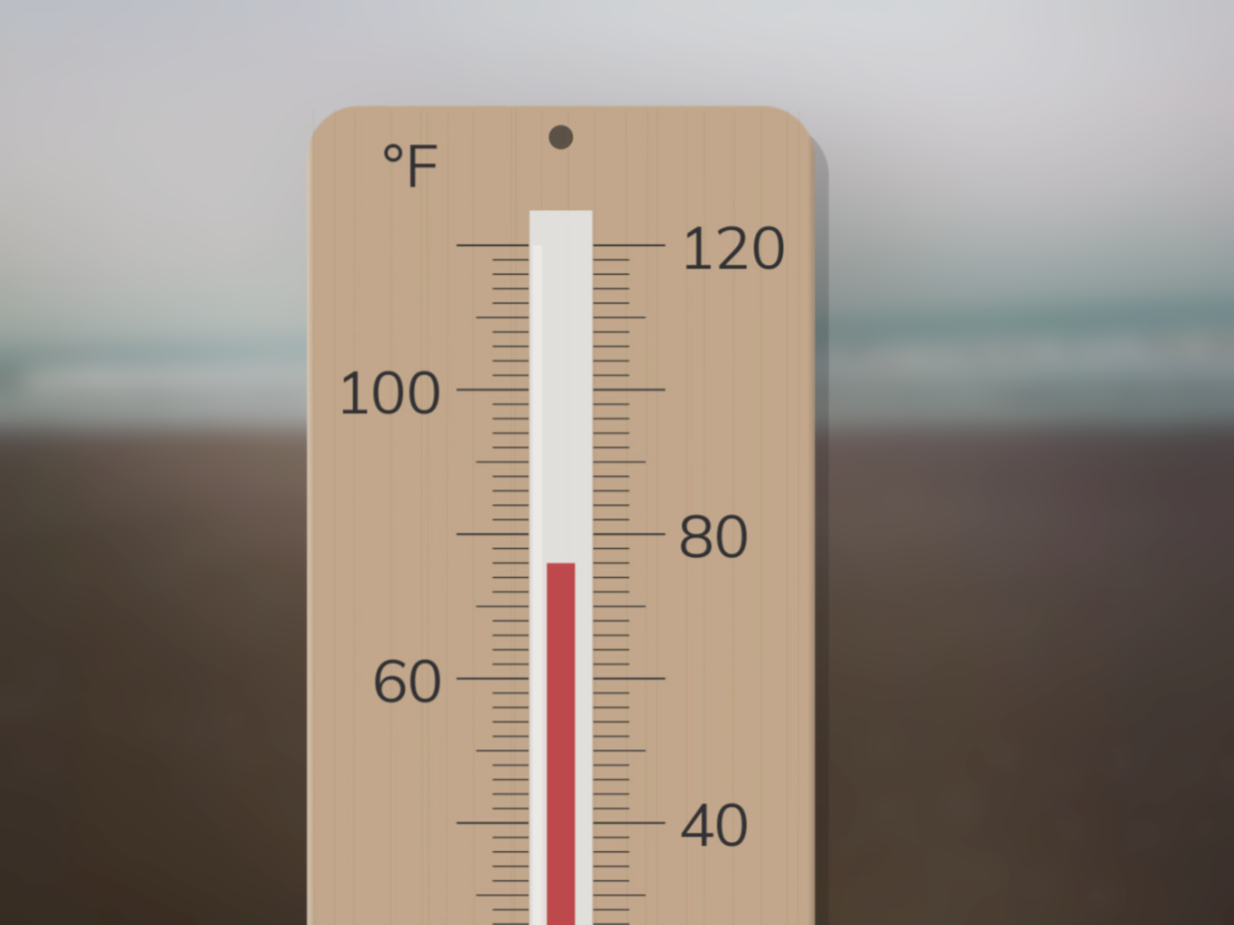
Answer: 76,°F
